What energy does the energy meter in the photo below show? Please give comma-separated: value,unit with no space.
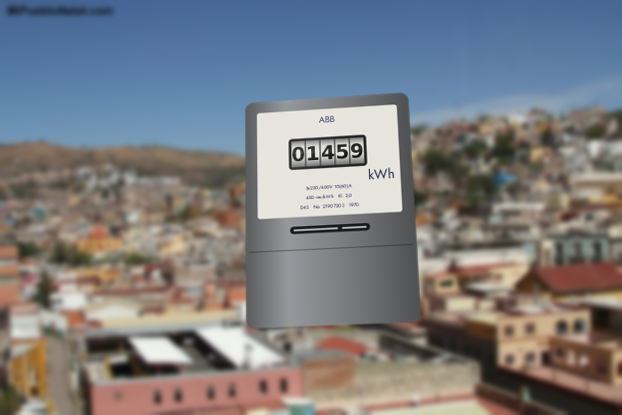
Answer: 1459,kWh
